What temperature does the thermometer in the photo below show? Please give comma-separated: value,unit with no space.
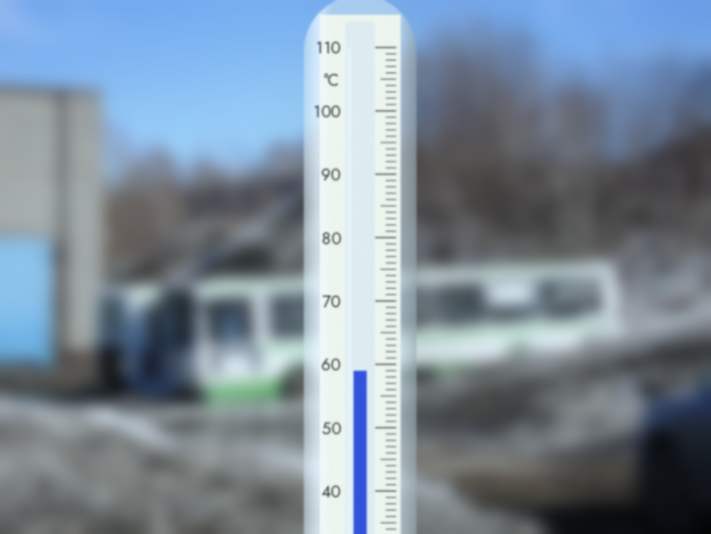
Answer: 59,°C
